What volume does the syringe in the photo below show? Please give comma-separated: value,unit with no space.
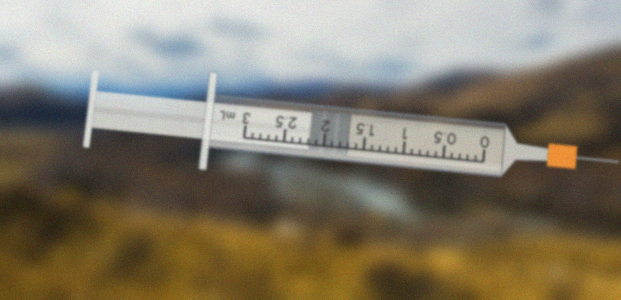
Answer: 1.7,mL
